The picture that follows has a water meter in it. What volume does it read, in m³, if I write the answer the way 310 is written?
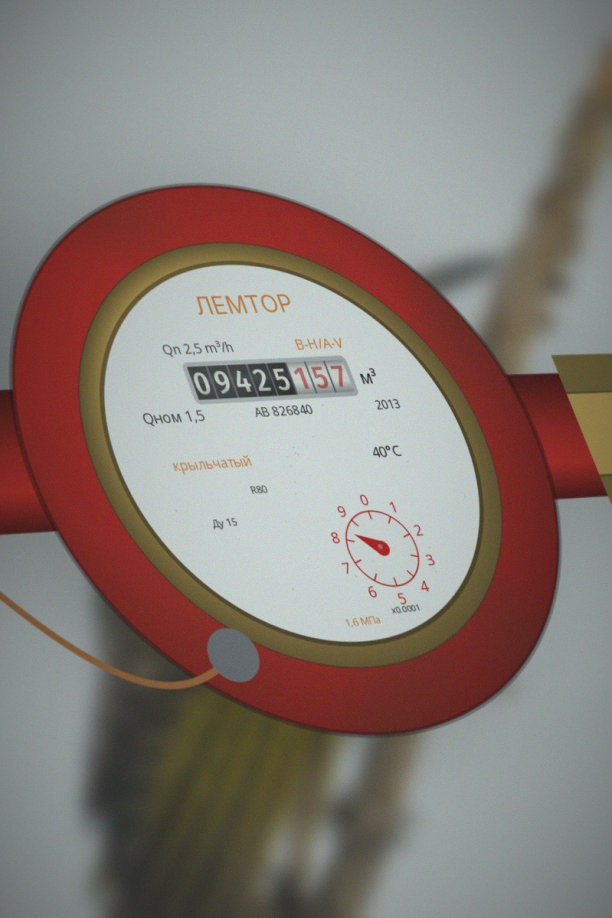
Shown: 9425.1578
